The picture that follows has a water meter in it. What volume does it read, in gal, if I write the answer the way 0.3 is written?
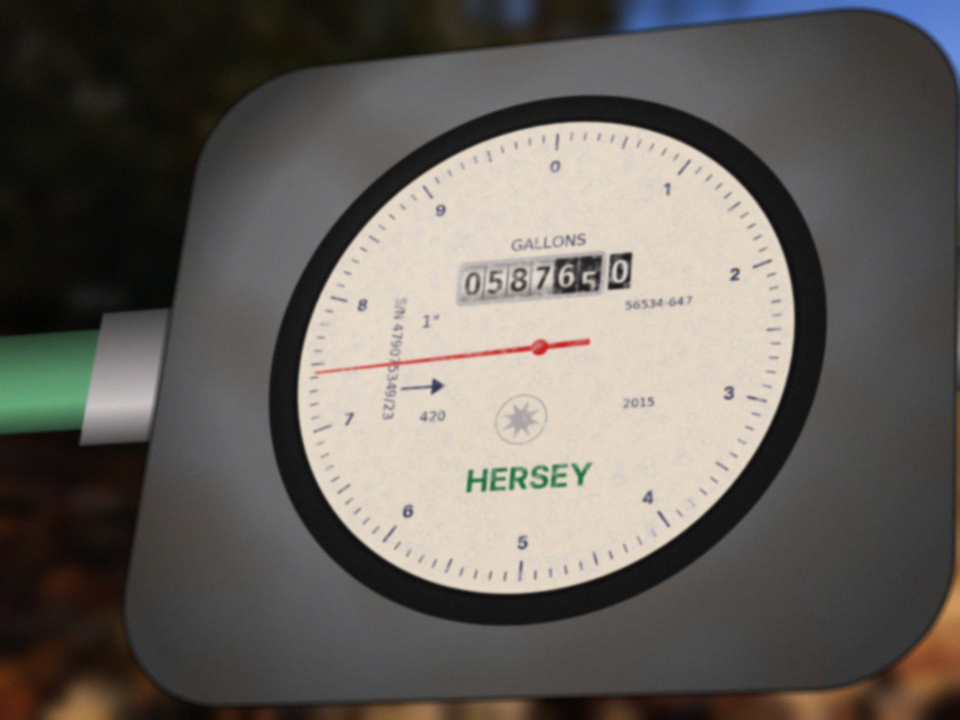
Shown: 587647.4
